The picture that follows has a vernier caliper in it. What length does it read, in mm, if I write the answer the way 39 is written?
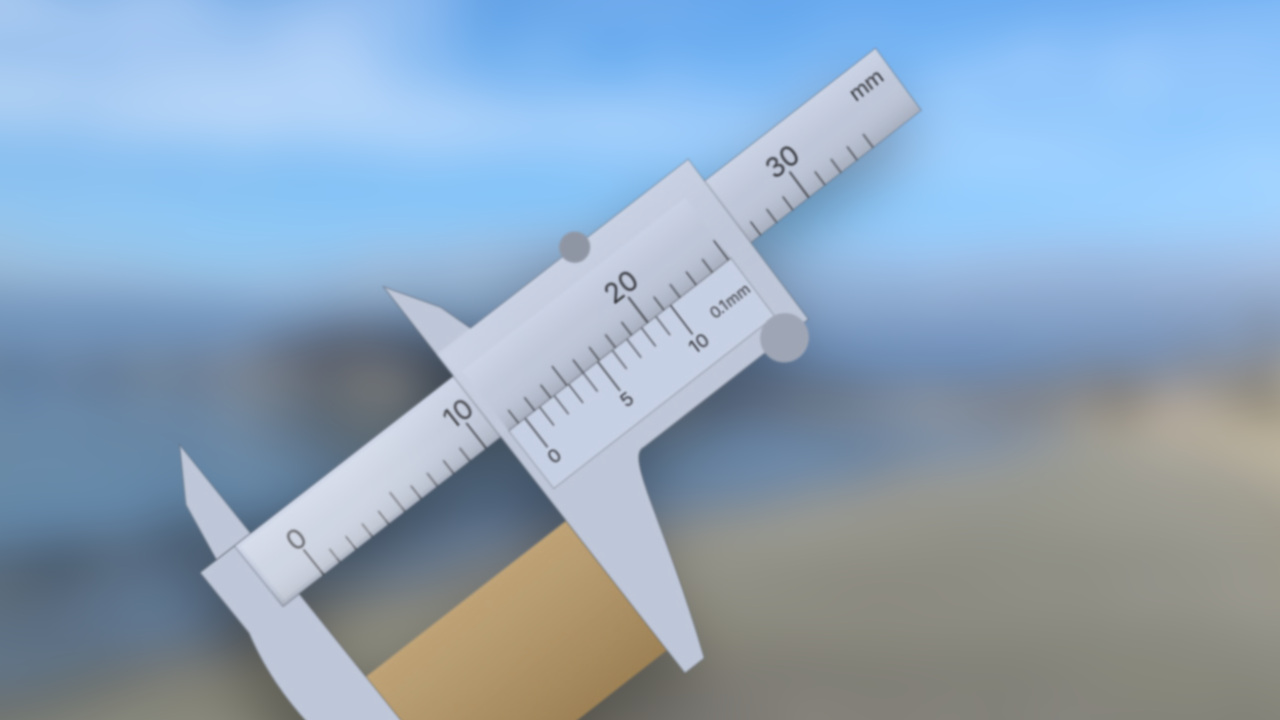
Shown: 12.4
